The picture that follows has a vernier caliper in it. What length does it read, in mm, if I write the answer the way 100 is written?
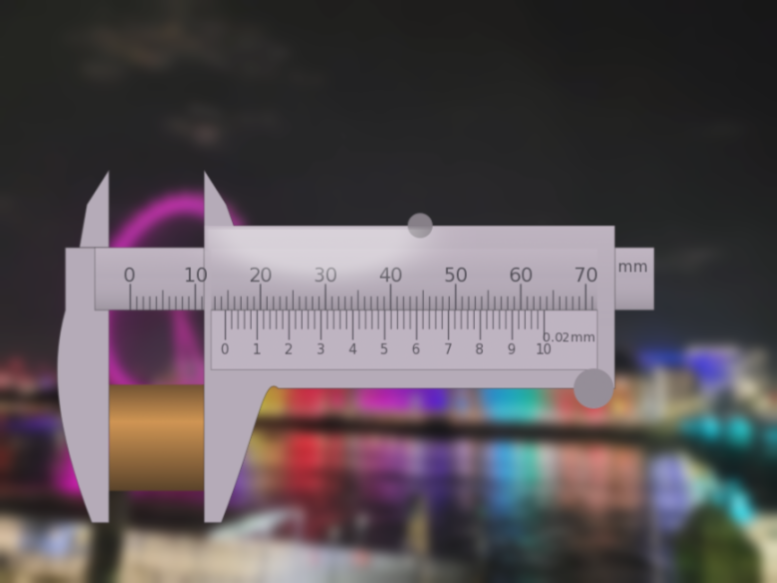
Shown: 14.6
